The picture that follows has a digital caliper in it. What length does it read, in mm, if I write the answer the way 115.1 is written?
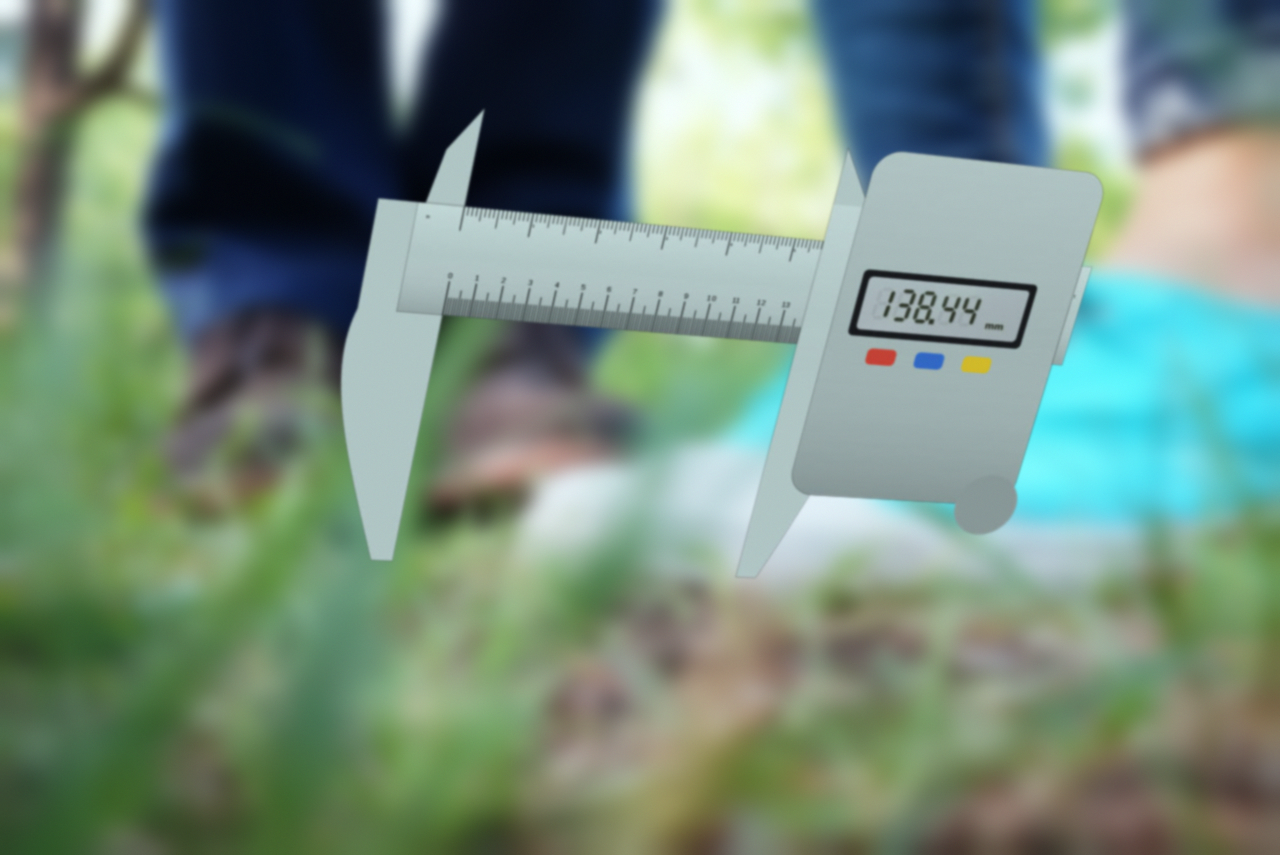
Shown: 138.44
